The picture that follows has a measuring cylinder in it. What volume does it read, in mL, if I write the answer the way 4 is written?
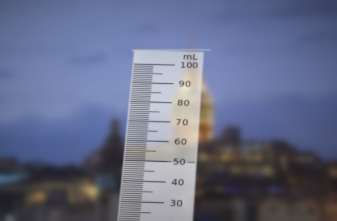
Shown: 50
